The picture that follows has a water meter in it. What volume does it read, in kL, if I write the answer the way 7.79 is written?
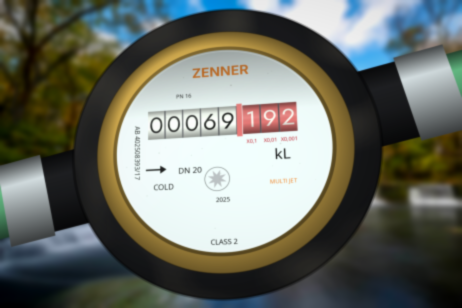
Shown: 69.192
